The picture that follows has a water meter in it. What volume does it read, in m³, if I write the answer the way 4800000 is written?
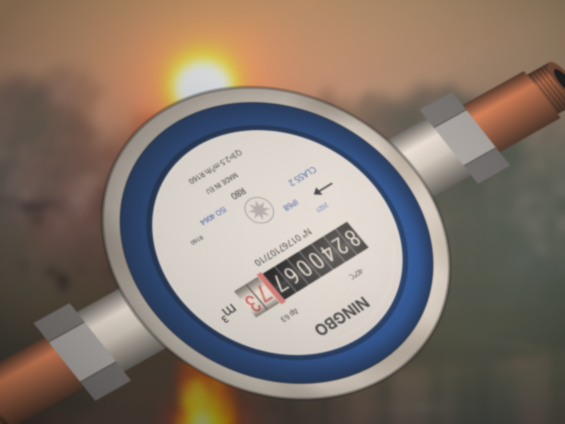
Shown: 8240067.73
